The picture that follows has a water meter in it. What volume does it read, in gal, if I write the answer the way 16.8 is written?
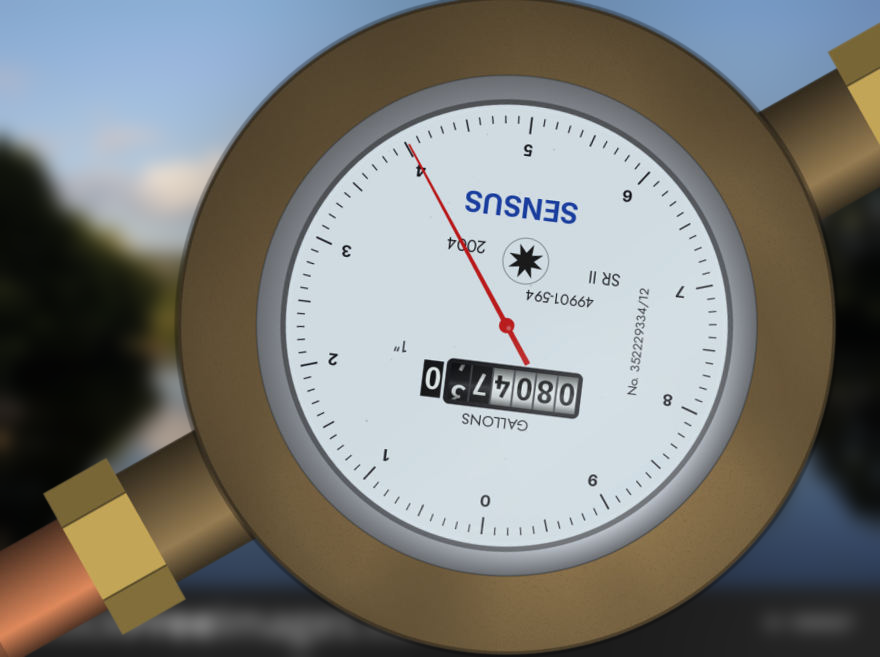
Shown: 804734.0
